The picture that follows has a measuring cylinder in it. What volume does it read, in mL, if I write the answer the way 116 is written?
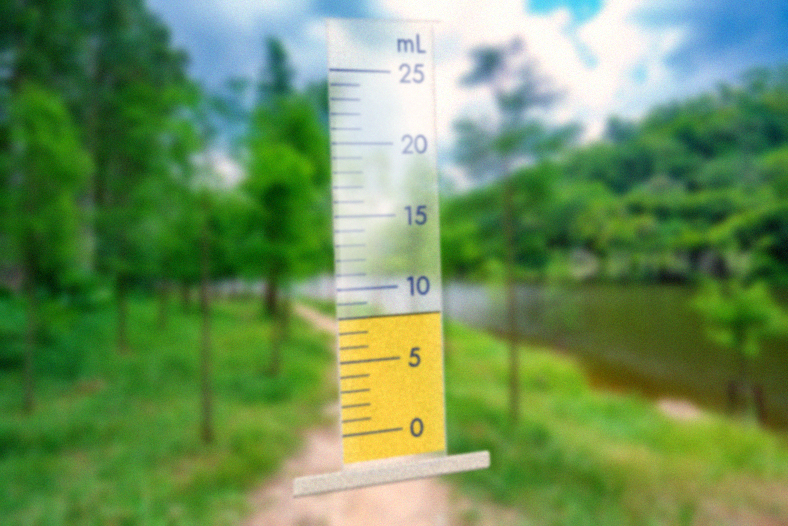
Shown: 8
